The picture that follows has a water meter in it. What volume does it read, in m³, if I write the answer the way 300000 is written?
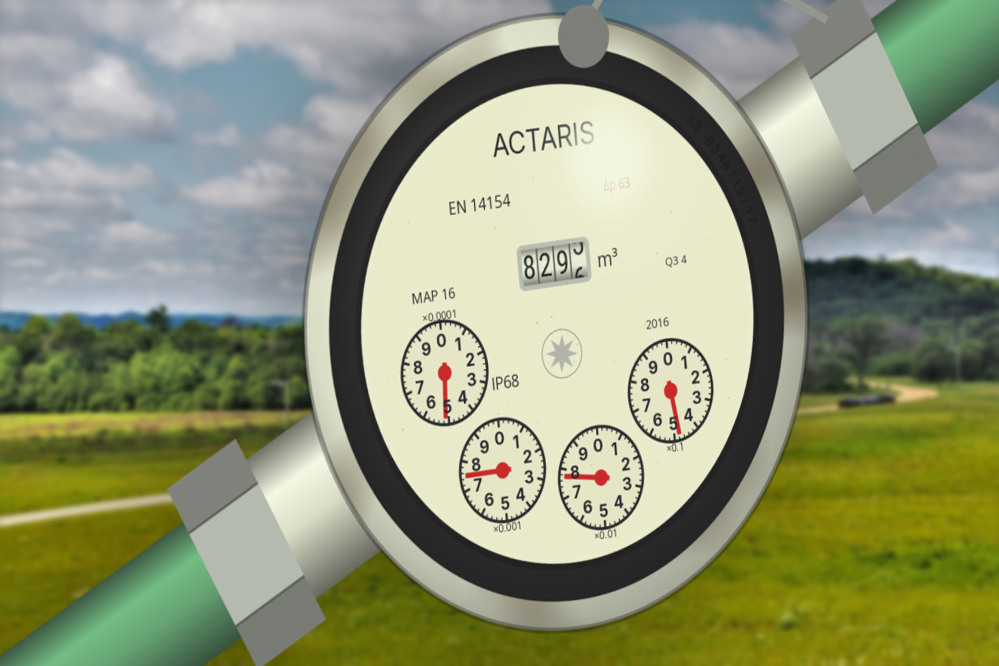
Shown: 8295.4775
